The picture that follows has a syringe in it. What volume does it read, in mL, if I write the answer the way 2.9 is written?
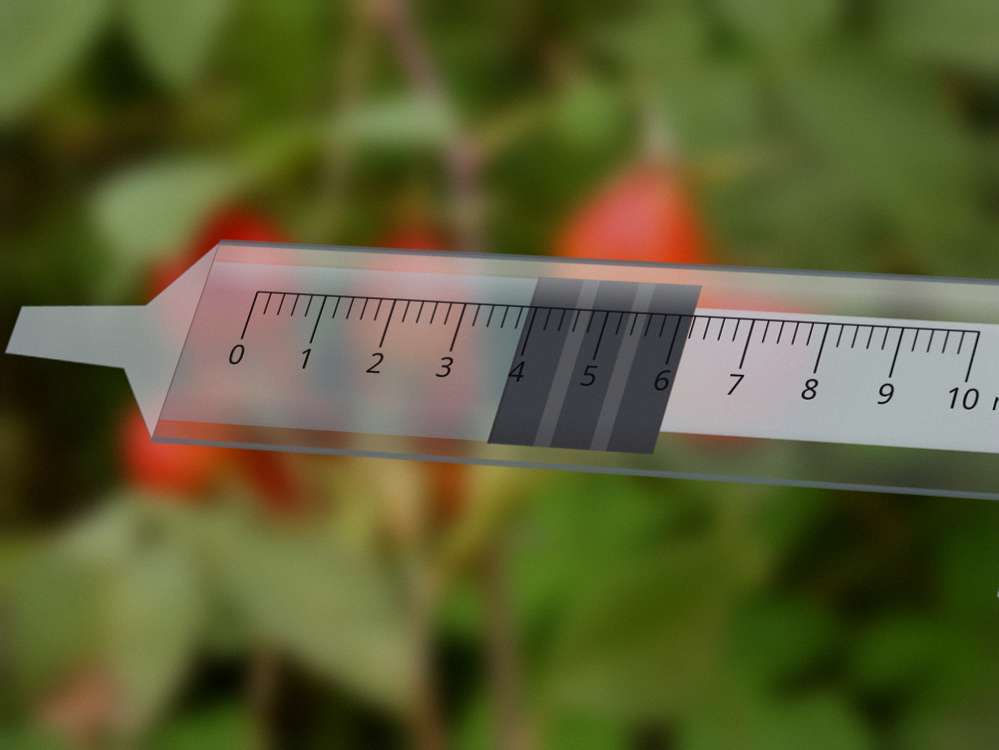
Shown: 3.9
